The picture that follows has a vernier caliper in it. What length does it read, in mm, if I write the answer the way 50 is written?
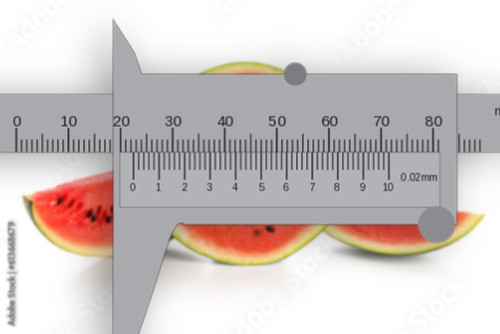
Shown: 22.5
